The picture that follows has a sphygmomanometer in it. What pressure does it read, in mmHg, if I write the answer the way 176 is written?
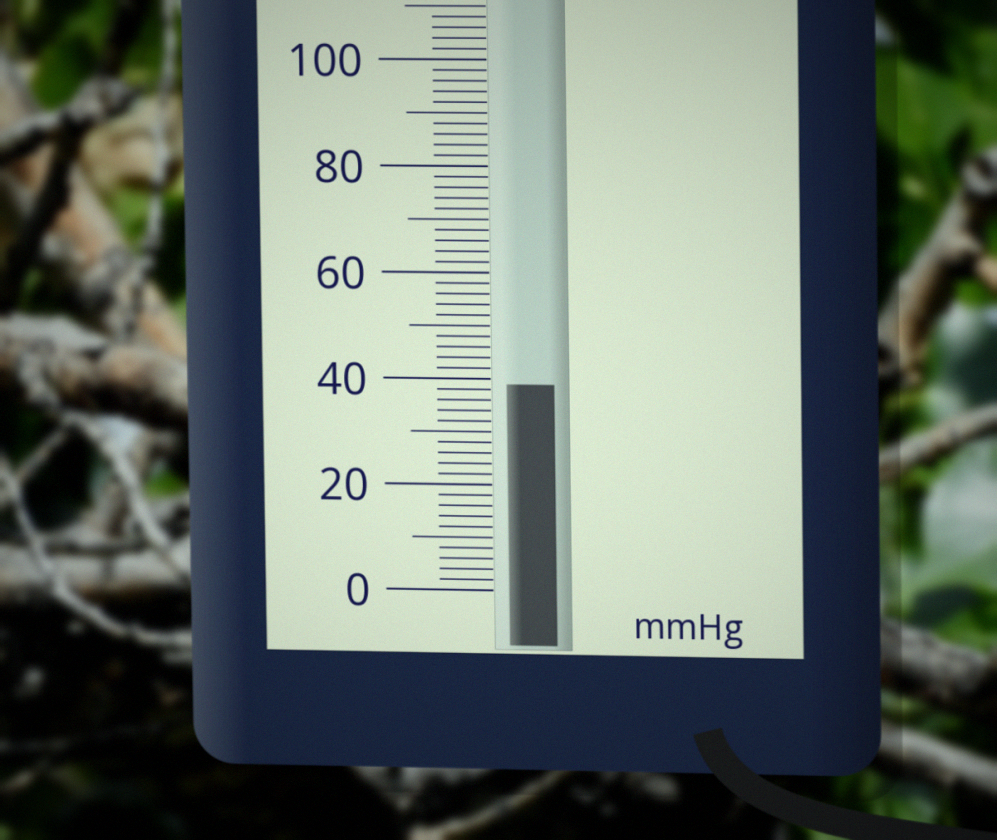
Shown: 39
